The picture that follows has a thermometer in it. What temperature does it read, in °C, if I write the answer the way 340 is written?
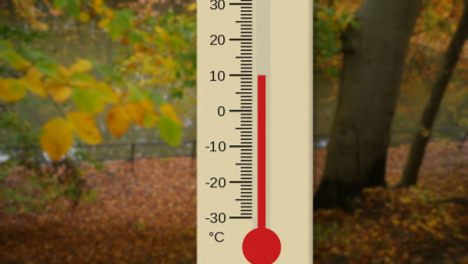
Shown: 10
